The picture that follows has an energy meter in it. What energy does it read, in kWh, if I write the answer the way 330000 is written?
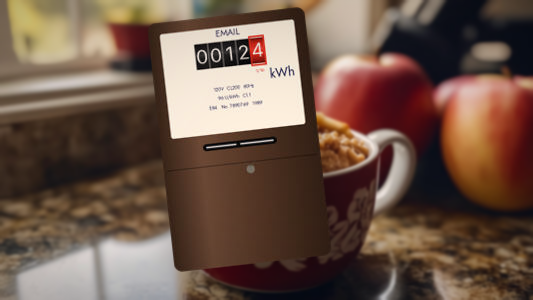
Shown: 12.4
